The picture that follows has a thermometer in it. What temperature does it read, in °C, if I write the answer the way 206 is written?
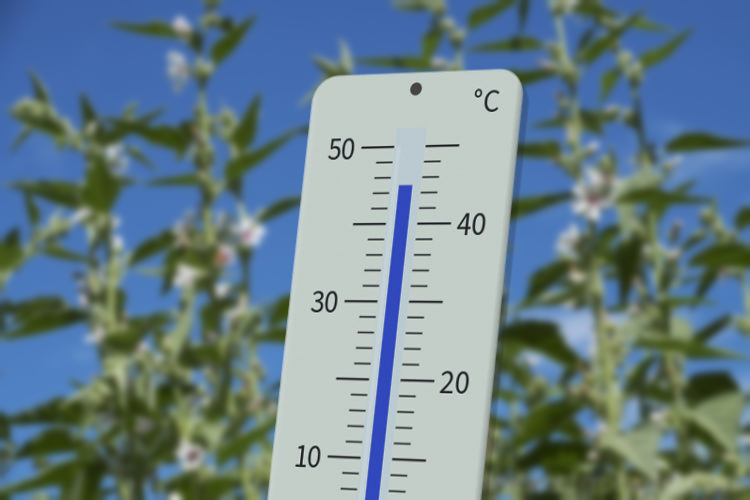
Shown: 45
